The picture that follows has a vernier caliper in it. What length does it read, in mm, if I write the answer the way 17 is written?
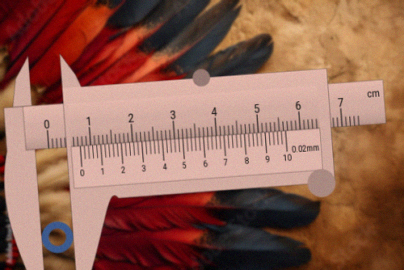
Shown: 7.5
